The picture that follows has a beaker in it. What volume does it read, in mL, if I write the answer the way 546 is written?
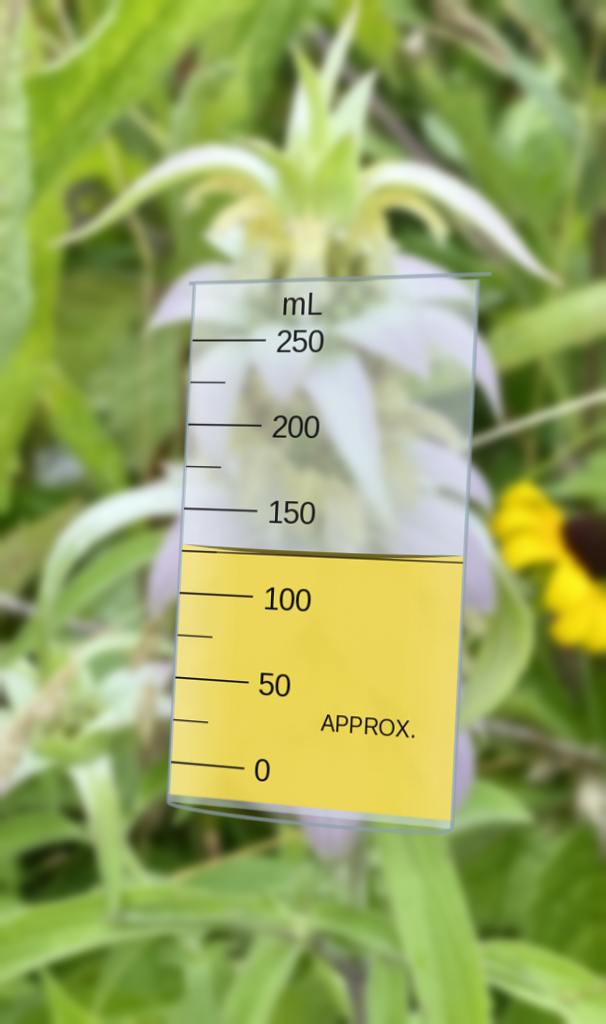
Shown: 125
